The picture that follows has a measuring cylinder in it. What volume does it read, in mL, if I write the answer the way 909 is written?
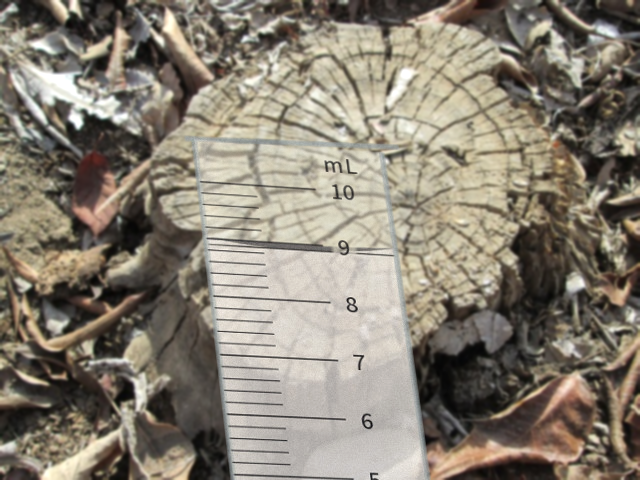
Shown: 8.9
